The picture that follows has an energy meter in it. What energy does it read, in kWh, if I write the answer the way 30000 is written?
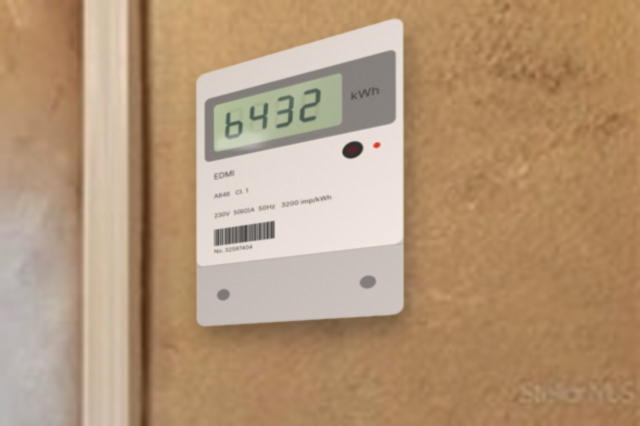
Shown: 6432
